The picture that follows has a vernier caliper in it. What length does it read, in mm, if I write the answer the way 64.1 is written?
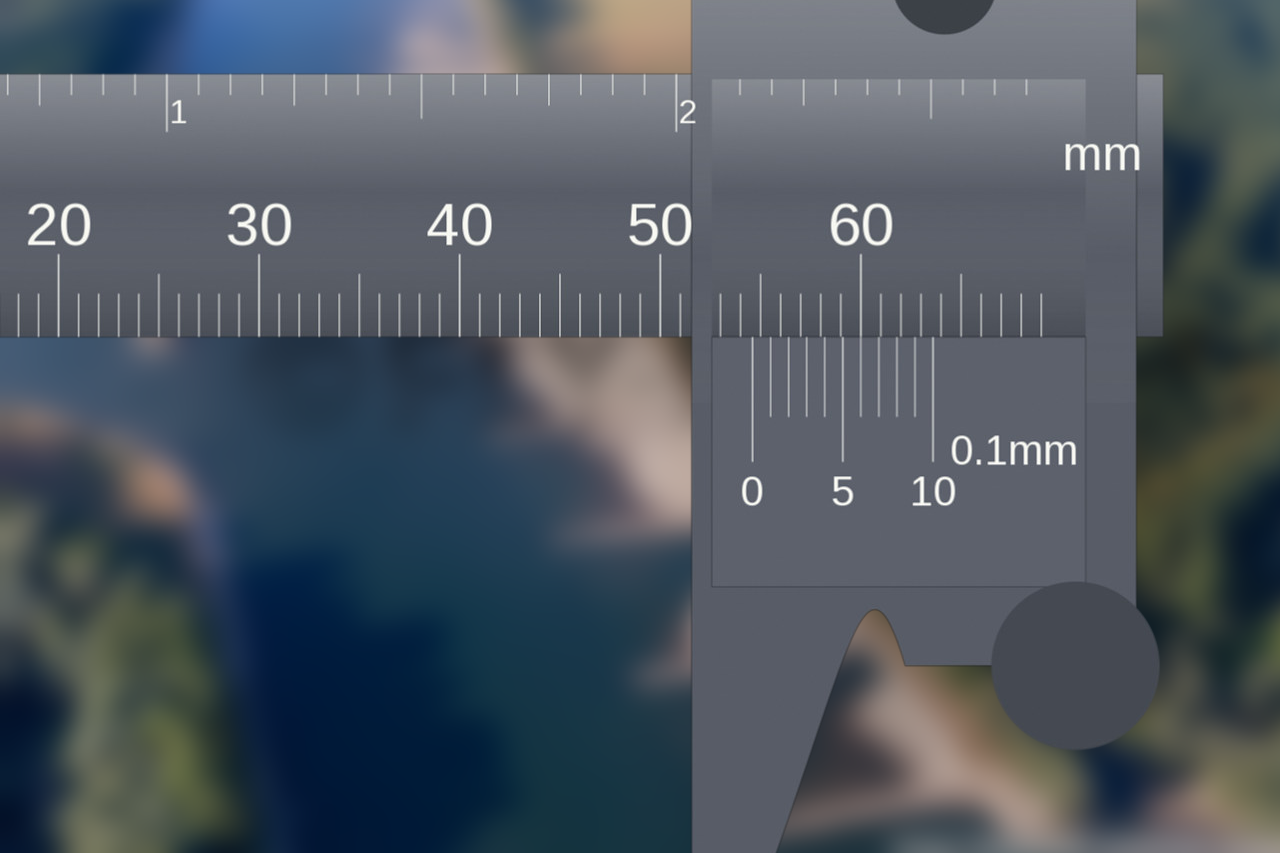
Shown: 54.6
